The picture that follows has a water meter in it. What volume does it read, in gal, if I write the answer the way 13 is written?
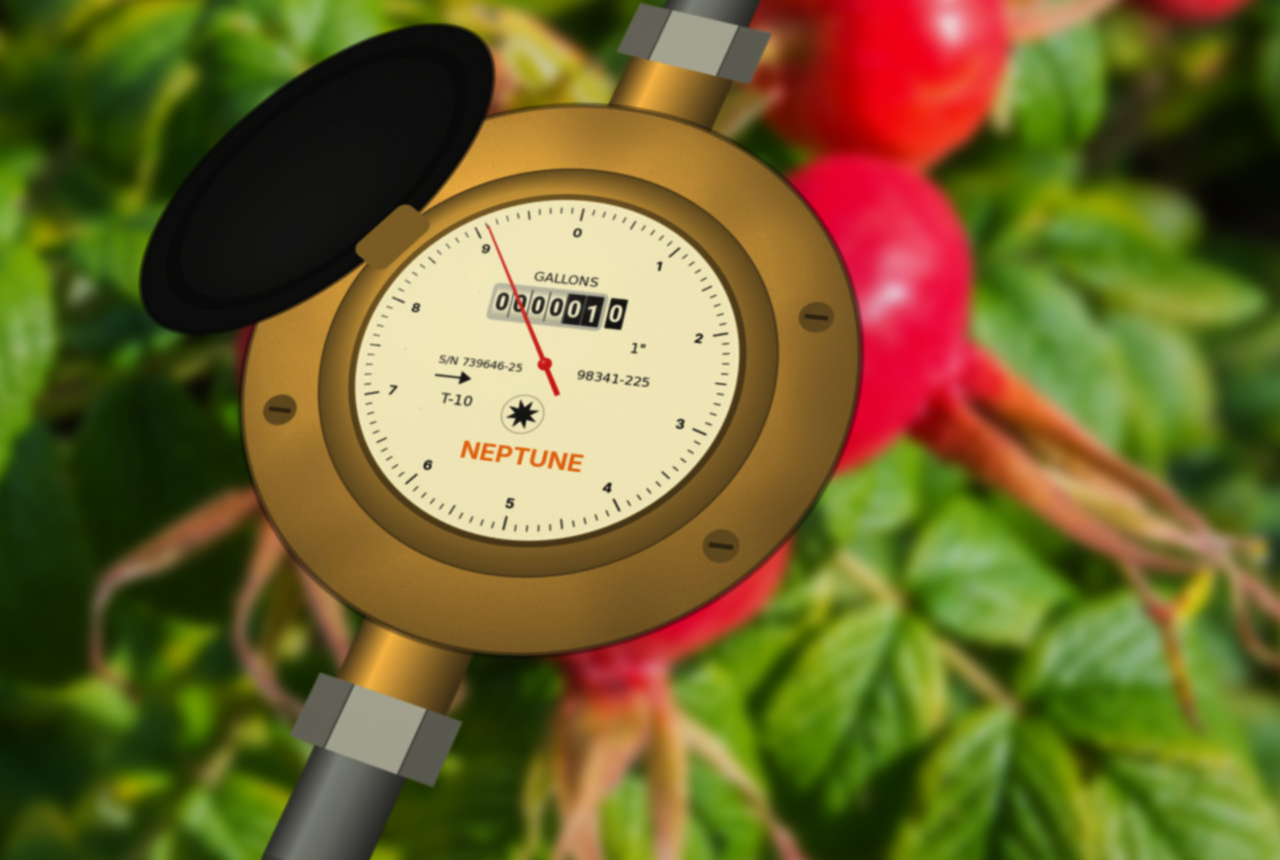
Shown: 9.1
